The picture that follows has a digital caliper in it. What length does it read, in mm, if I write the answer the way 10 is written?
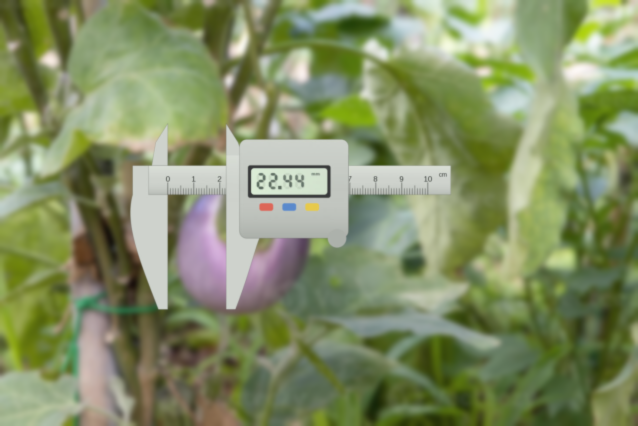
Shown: 22.44
